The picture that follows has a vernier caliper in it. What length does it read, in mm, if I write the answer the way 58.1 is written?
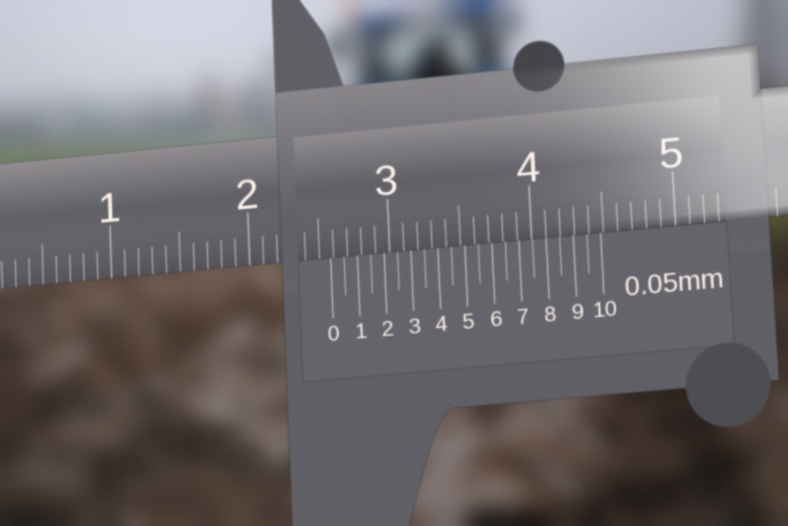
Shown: 25.8
